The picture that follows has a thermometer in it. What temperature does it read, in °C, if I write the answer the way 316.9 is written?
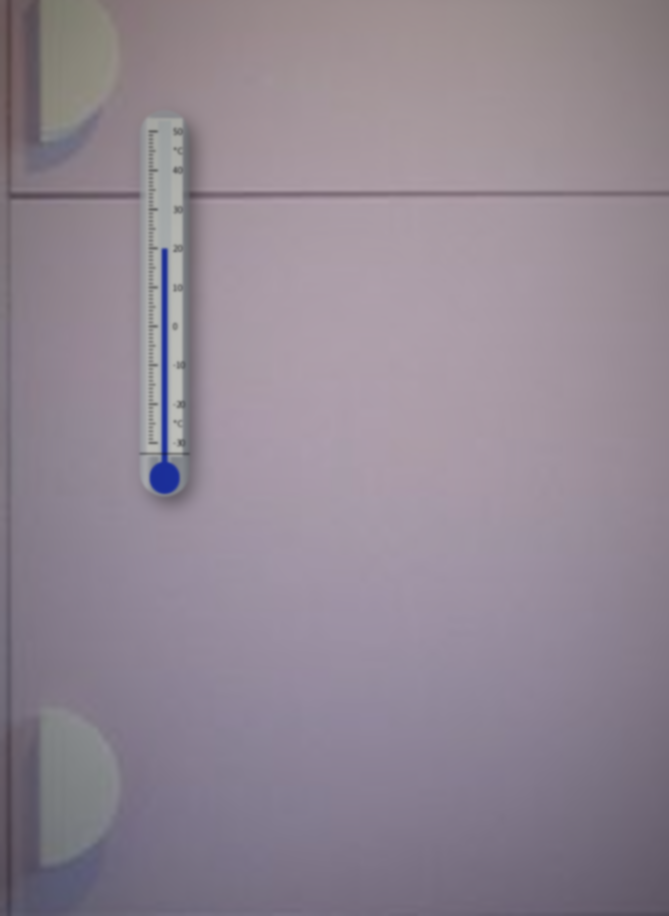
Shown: 20
